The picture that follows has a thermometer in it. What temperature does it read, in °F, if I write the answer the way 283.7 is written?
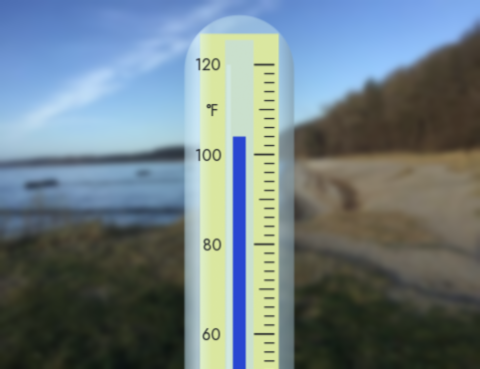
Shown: 104
